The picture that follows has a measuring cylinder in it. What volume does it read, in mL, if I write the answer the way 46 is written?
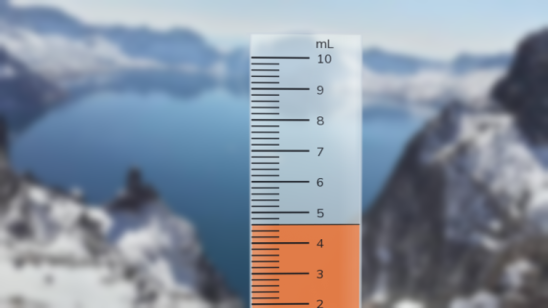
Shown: 4.6
